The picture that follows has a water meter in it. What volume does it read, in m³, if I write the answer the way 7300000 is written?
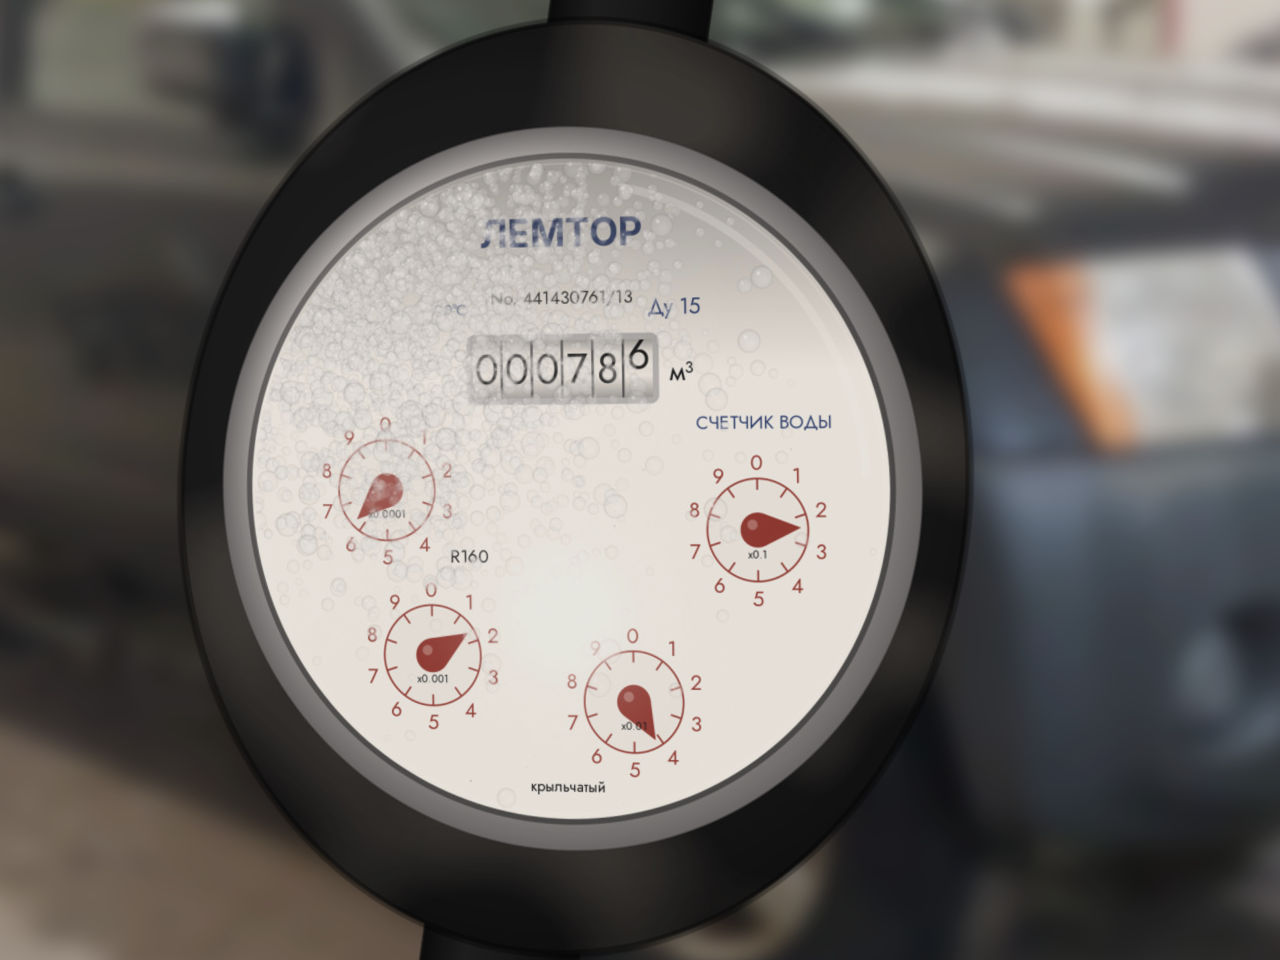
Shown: 786.2416
